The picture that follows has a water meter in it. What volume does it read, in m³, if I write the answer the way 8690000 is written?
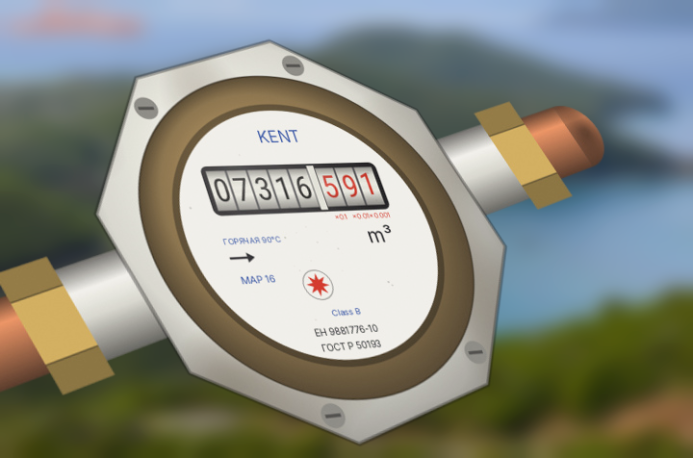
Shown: 7316.591
